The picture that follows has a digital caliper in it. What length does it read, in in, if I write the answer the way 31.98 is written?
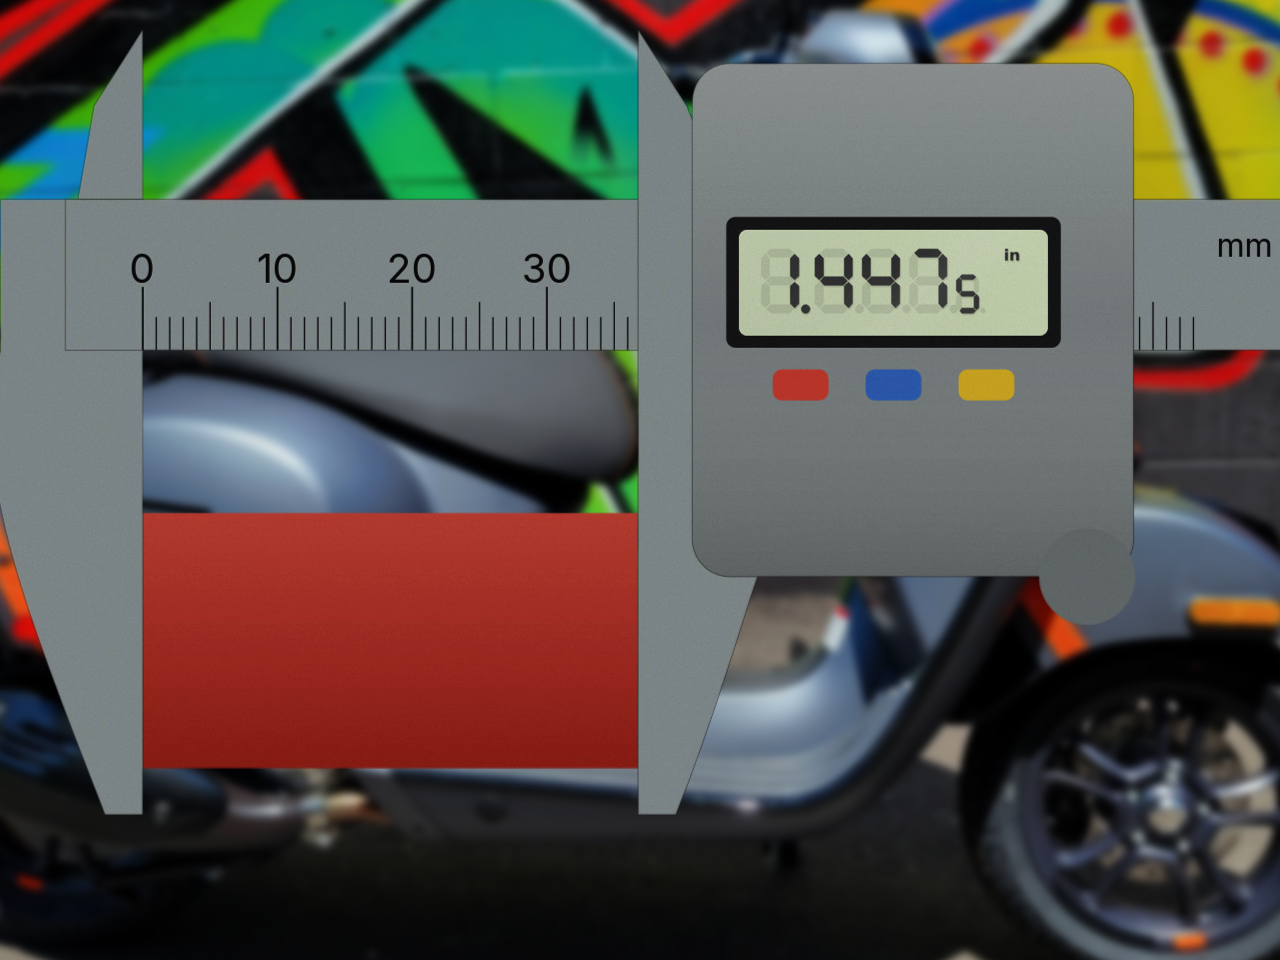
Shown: 1.4475
